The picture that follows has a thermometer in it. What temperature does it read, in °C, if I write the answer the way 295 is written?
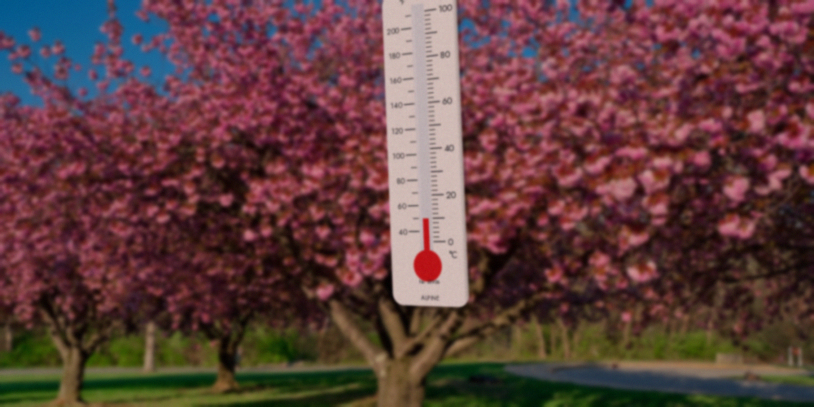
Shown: 10
